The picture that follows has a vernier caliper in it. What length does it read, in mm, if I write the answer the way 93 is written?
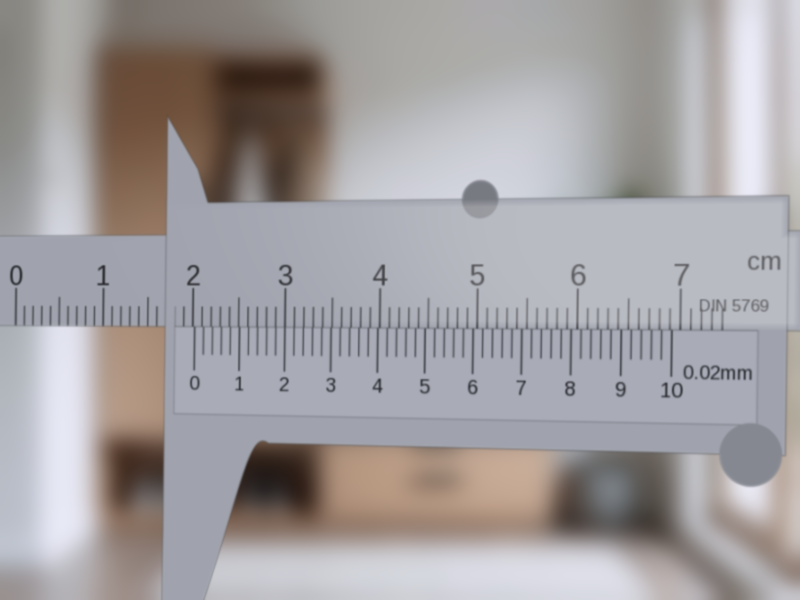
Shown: 20.2
